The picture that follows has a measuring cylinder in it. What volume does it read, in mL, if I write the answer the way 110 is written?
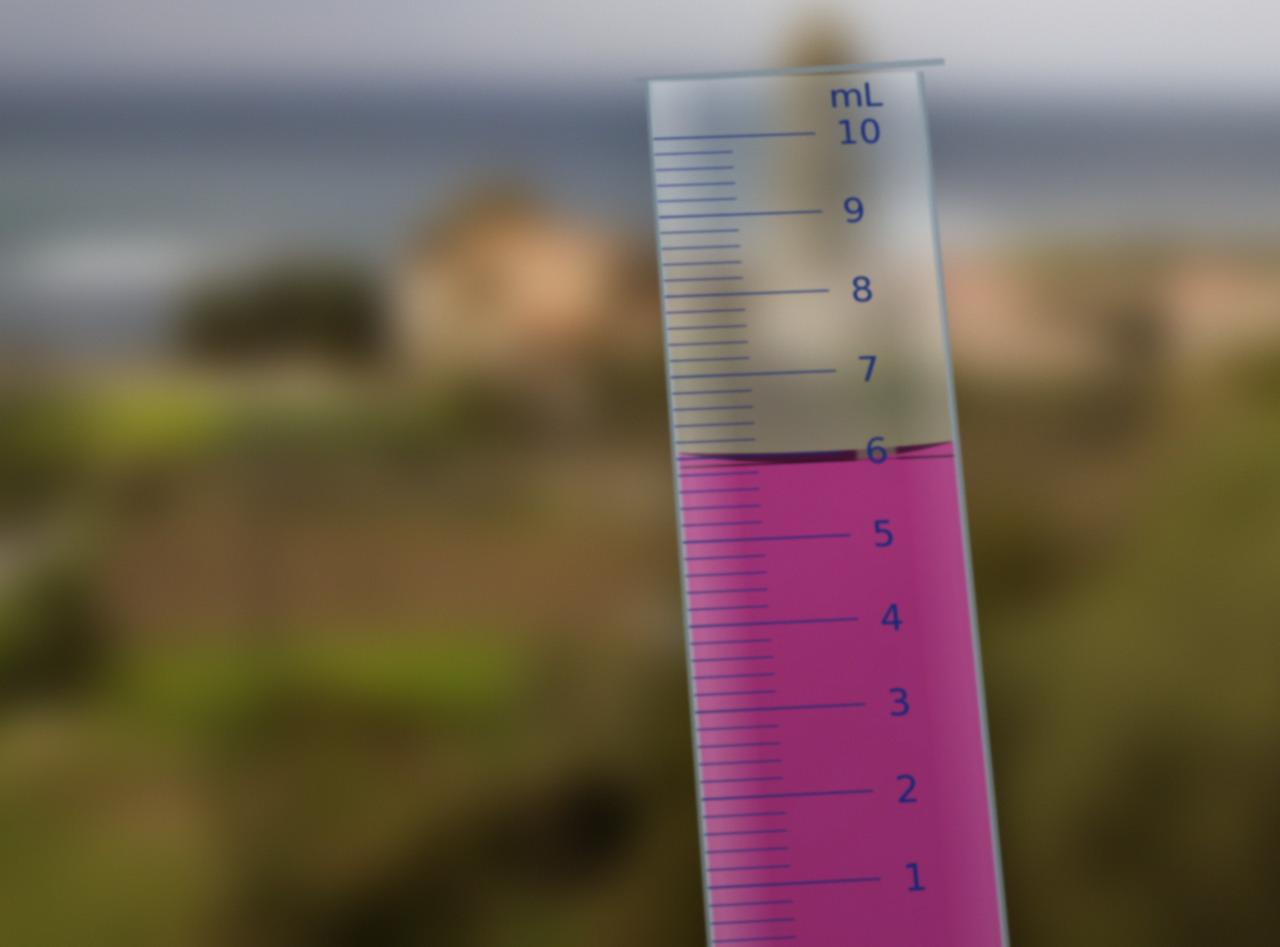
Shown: 5.9
